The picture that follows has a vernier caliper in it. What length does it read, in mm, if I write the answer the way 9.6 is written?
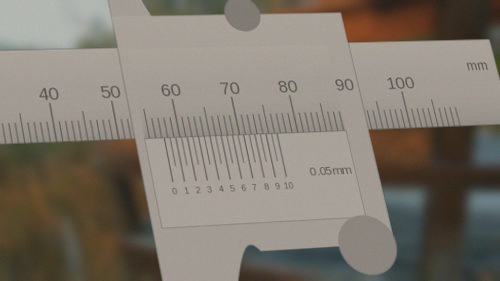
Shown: 57.4
